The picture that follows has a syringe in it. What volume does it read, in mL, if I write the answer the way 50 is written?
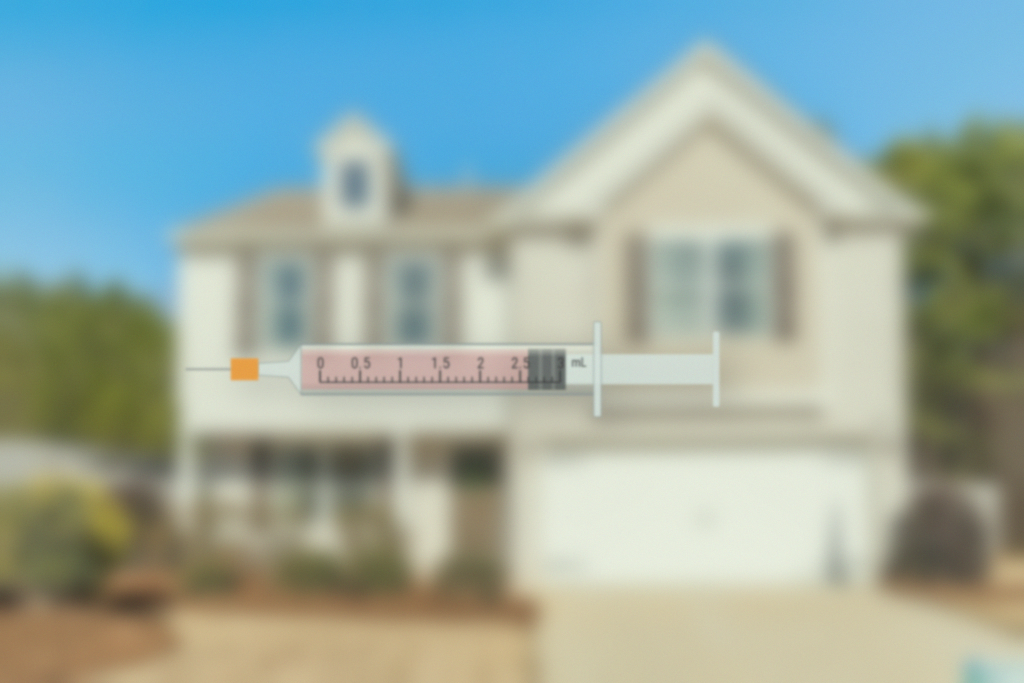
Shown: 2.6
